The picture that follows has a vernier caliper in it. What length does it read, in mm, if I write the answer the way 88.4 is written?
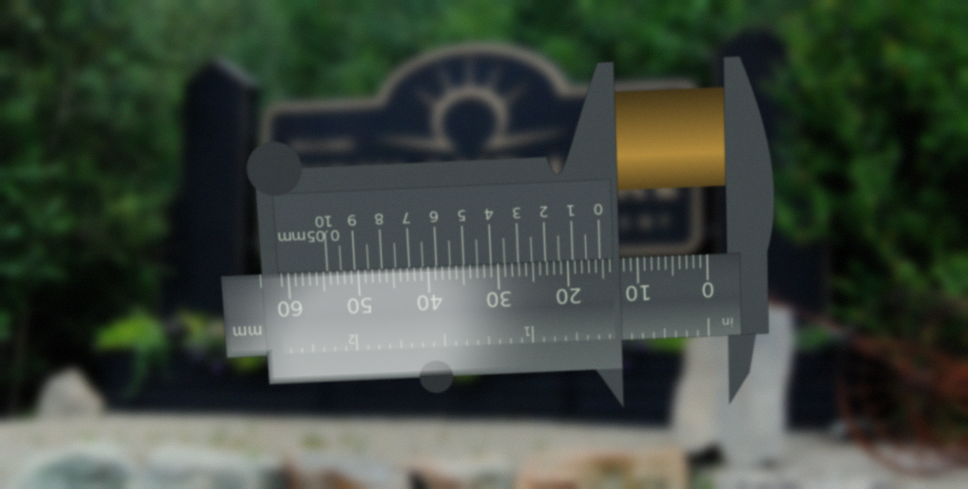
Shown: 15.4
